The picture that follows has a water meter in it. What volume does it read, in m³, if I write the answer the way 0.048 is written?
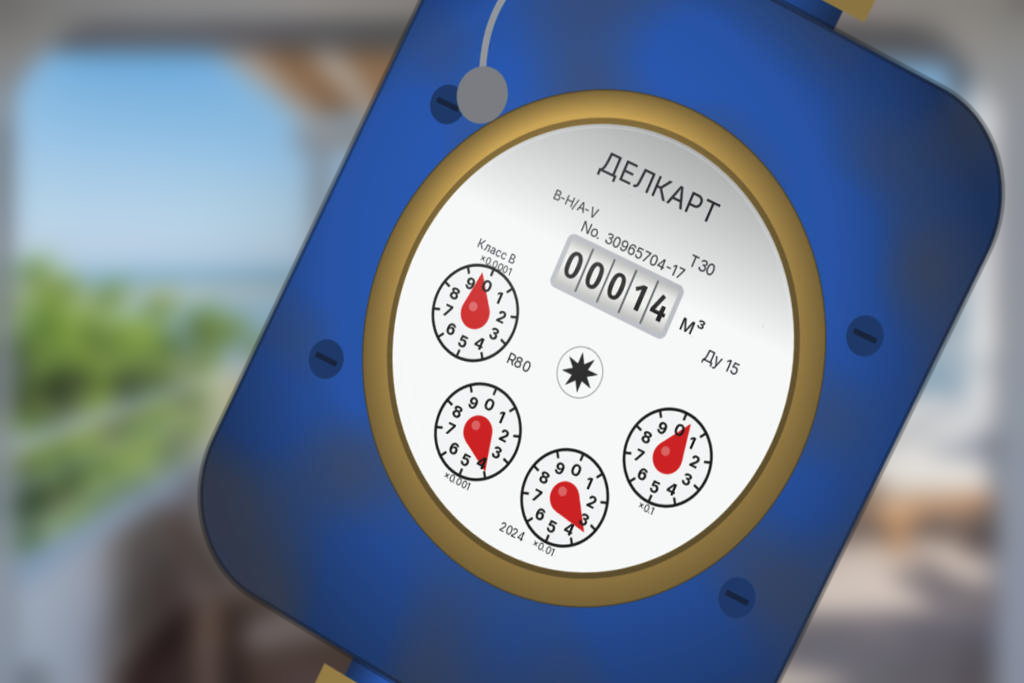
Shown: 14.0339
